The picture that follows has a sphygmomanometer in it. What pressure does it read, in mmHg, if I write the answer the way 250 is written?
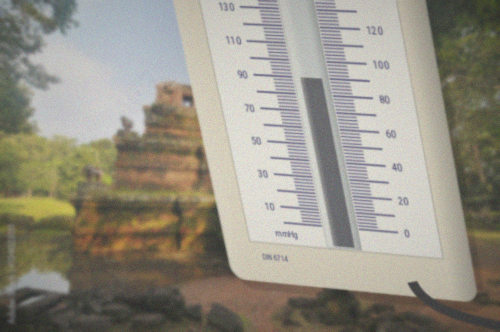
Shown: 90
